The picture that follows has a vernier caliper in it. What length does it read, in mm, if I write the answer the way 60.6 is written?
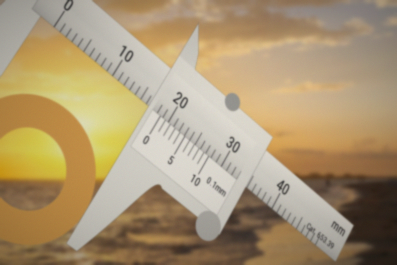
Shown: 18.6
